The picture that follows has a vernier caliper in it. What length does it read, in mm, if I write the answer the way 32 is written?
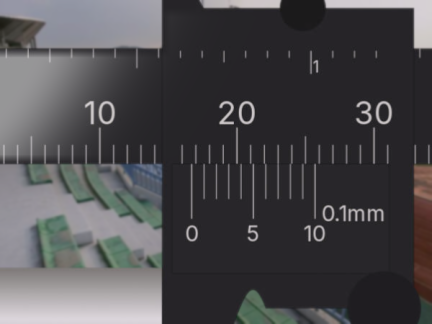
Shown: 16.7
